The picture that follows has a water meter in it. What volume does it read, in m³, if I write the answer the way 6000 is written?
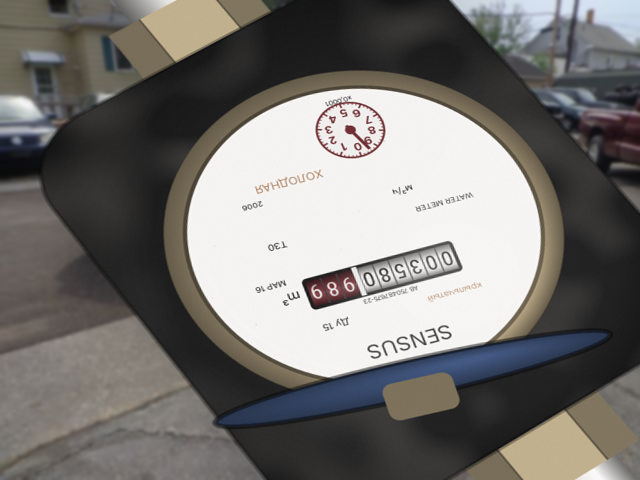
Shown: 3580.9889
